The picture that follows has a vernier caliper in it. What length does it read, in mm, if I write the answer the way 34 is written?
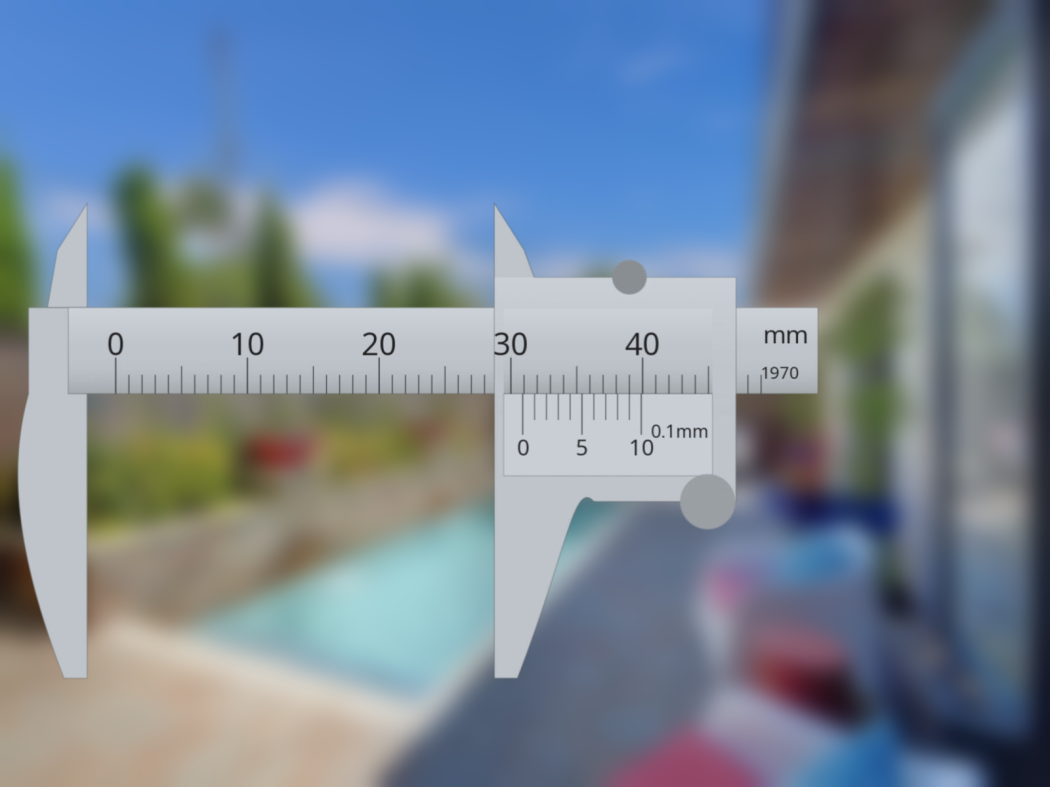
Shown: 30.9
